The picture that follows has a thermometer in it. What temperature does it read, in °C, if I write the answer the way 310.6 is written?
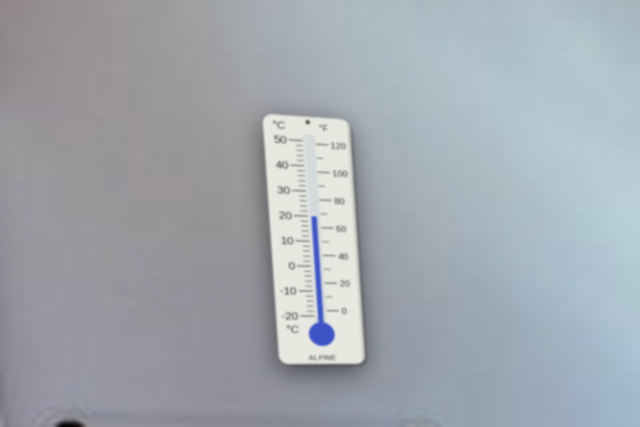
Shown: 20
